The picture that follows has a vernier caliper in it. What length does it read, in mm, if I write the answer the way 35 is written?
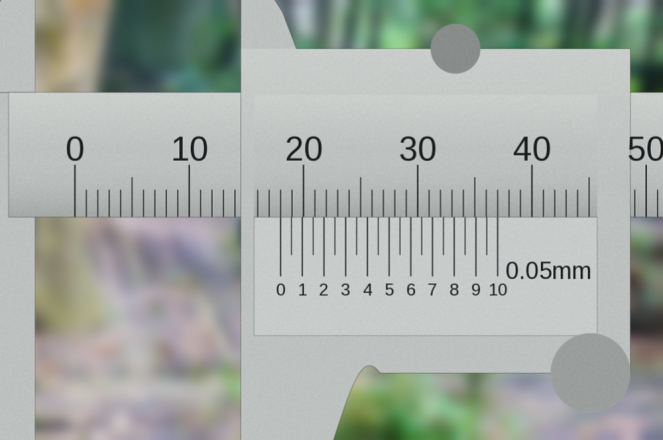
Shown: 18.0
